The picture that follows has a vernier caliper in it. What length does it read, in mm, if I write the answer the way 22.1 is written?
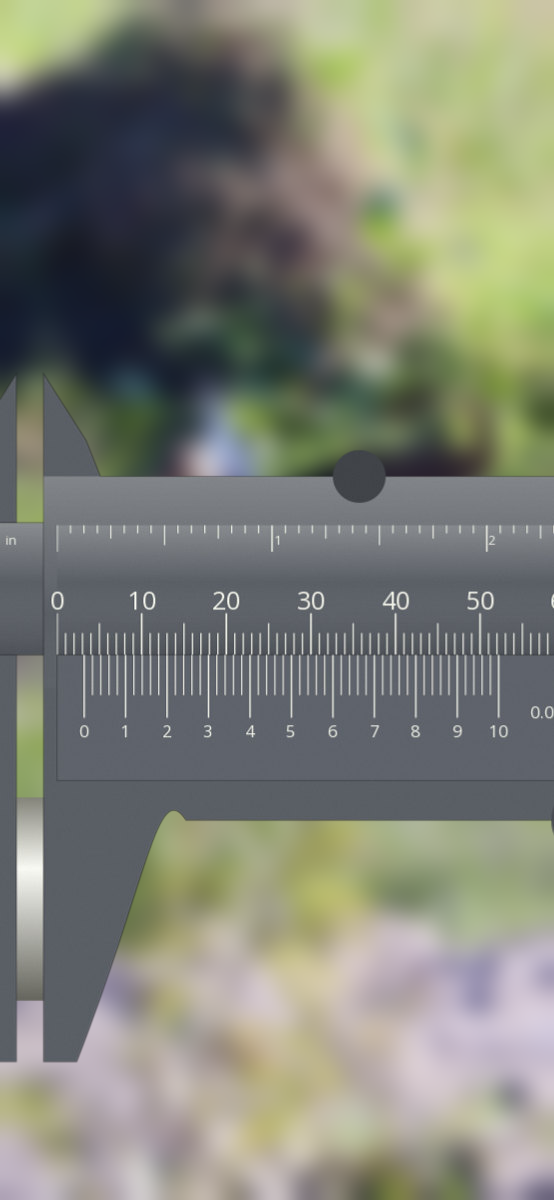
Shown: 3.2
